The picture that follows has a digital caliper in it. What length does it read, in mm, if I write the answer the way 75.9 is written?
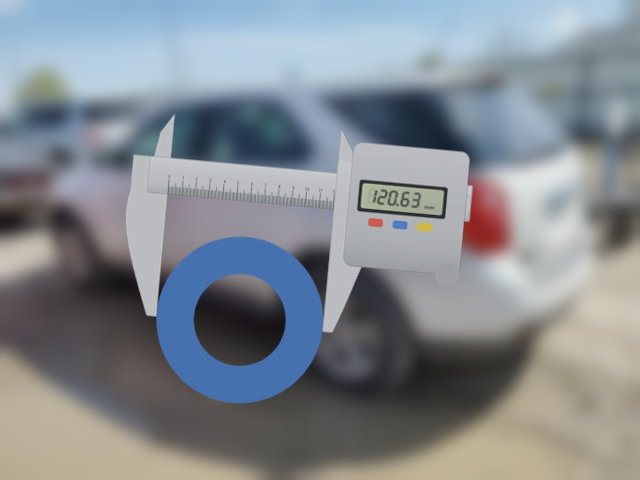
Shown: 120.63
